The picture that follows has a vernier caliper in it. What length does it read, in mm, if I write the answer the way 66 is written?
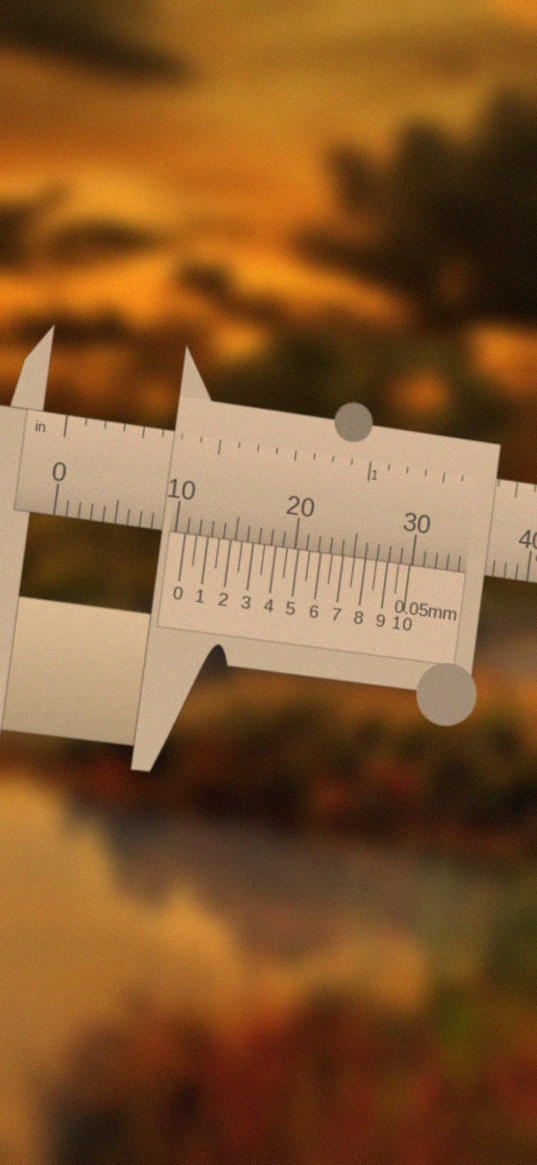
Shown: 10.8
